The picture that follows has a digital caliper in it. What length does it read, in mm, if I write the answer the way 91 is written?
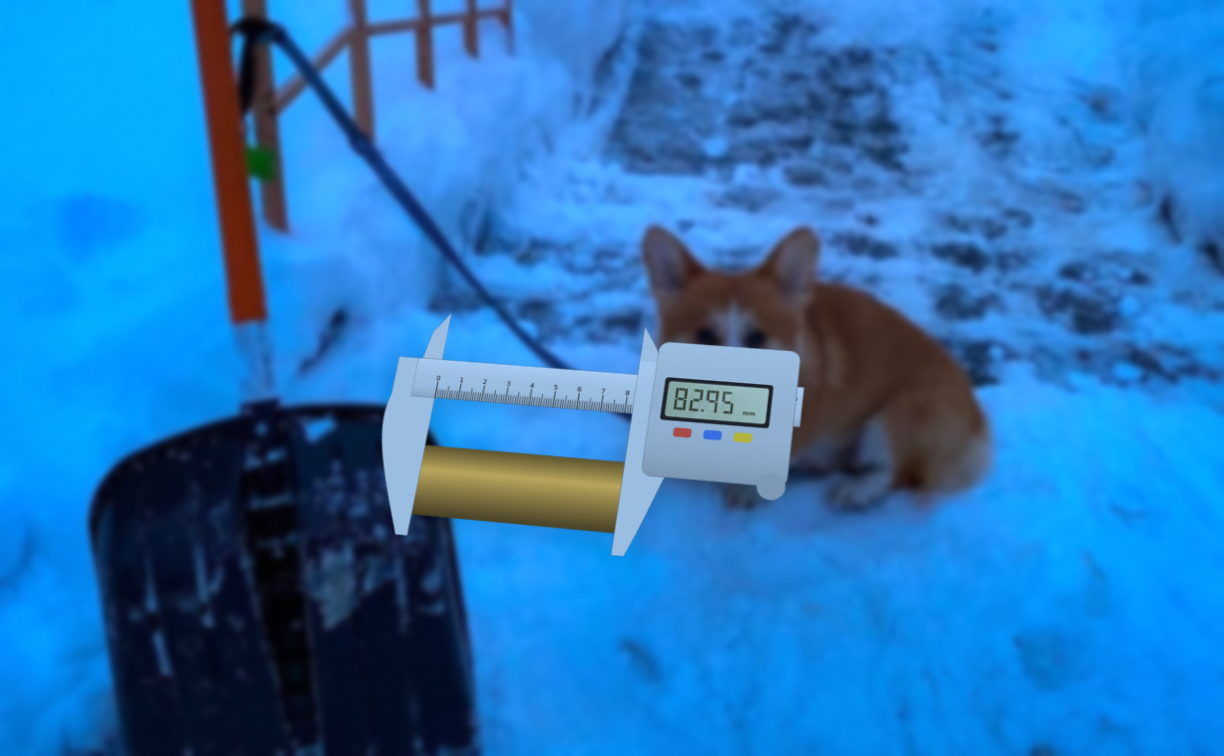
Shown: 82.95
